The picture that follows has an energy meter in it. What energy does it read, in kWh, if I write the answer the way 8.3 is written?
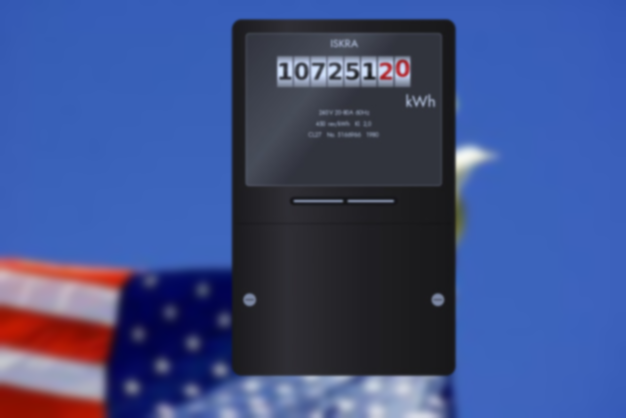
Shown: 107251.20
